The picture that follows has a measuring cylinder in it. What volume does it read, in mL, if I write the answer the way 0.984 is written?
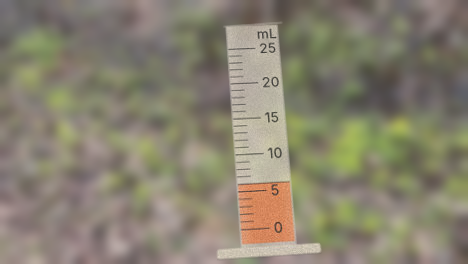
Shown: 6
